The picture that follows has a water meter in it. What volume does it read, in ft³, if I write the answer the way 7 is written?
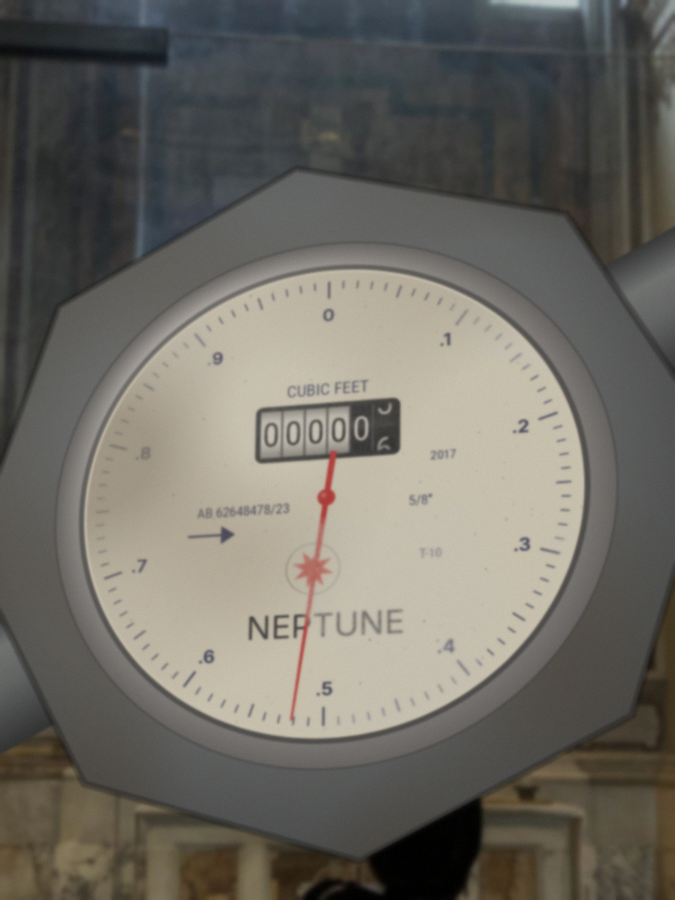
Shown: 5.52
